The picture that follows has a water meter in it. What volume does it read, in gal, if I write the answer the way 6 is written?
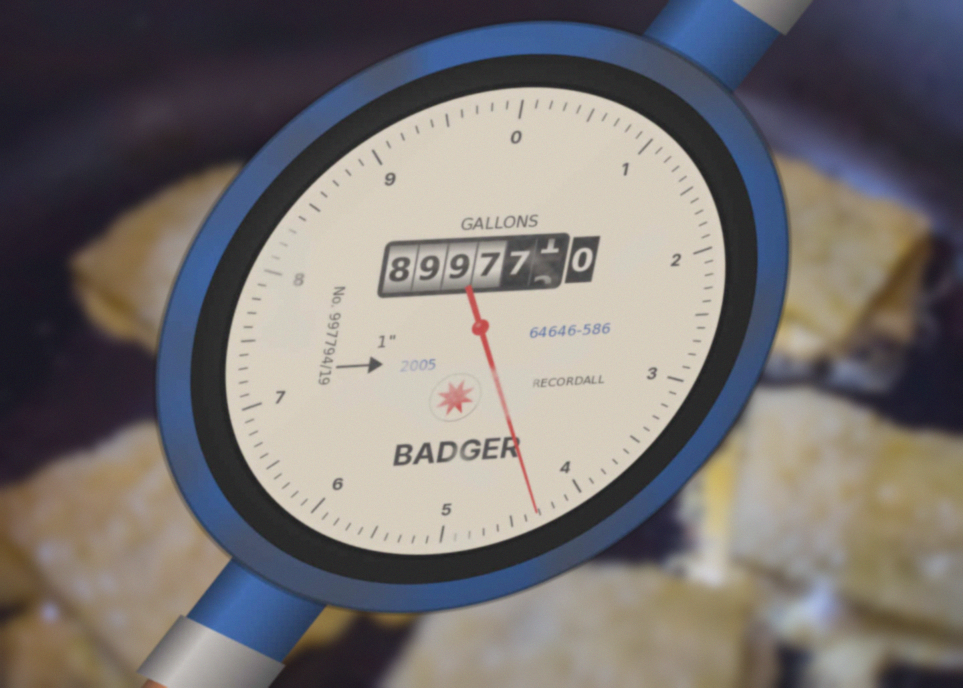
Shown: 8997714.3
